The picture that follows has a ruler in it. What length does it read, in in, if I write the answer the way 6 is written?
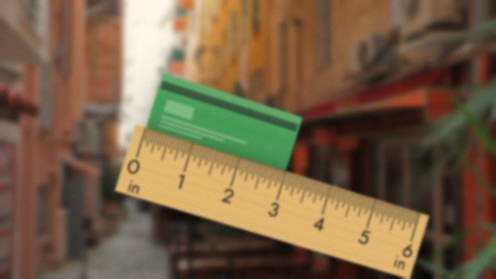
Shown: 3
